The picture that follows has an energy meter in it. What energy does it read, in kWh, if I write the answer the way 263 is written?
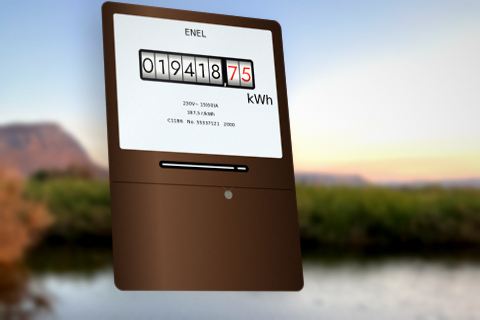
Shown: 19418.75
